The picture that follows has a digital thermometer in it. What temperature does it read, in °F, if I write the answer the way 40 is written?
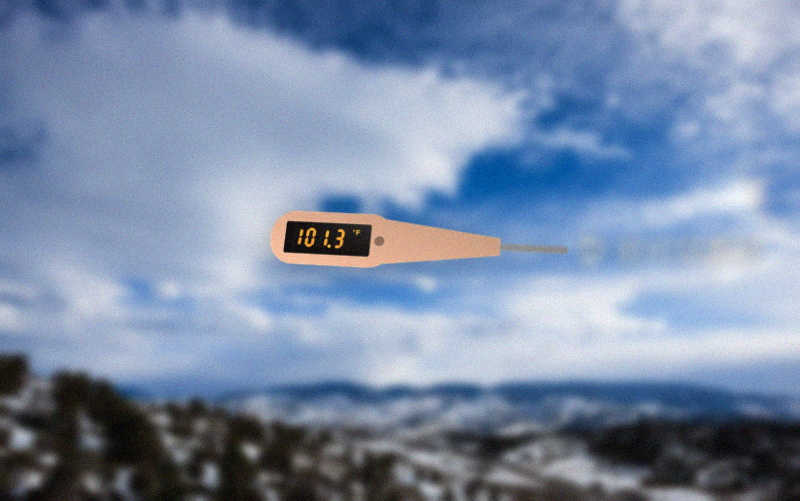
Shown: 101.3
